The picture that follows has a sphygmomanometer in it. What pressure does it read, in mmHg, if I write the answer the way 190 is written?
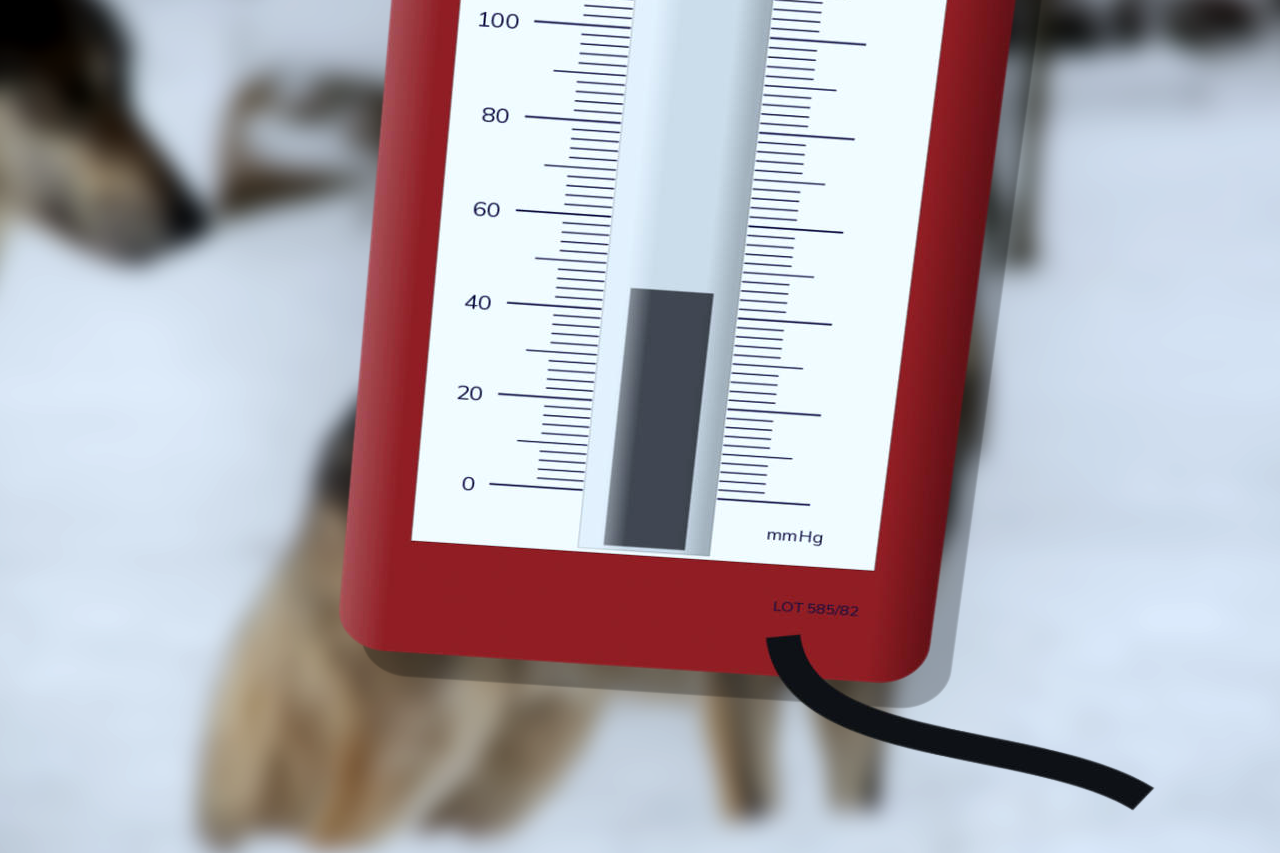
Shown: 45
